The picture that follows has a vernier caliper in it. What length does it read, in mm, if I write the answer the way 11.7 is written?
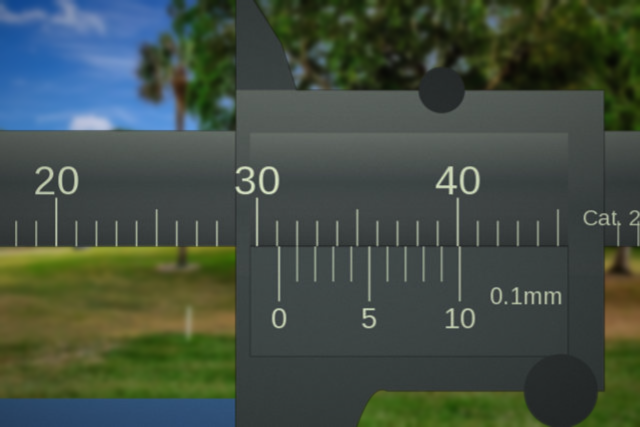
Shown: 31.1
